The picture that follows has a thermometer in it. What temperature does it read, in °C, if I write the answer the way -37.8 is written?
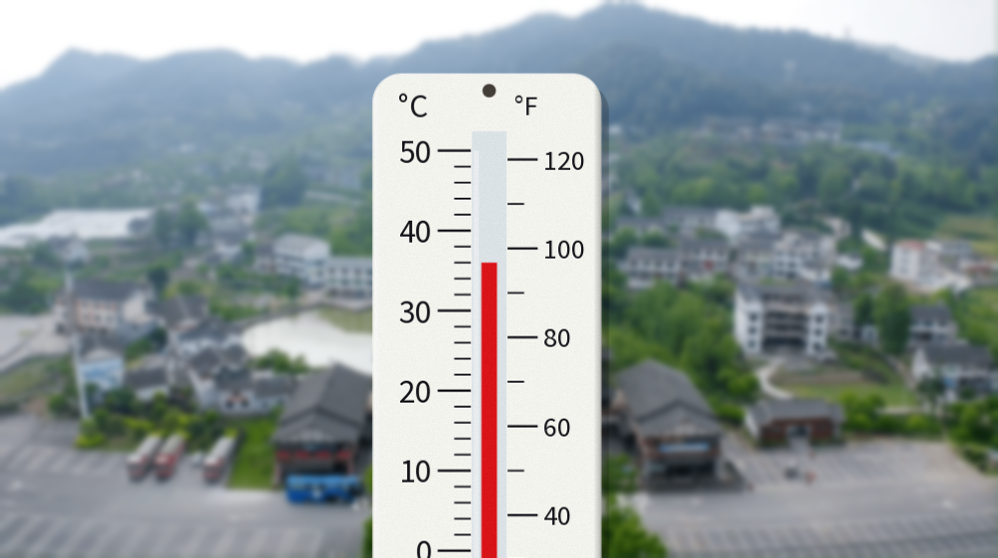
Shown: 36
